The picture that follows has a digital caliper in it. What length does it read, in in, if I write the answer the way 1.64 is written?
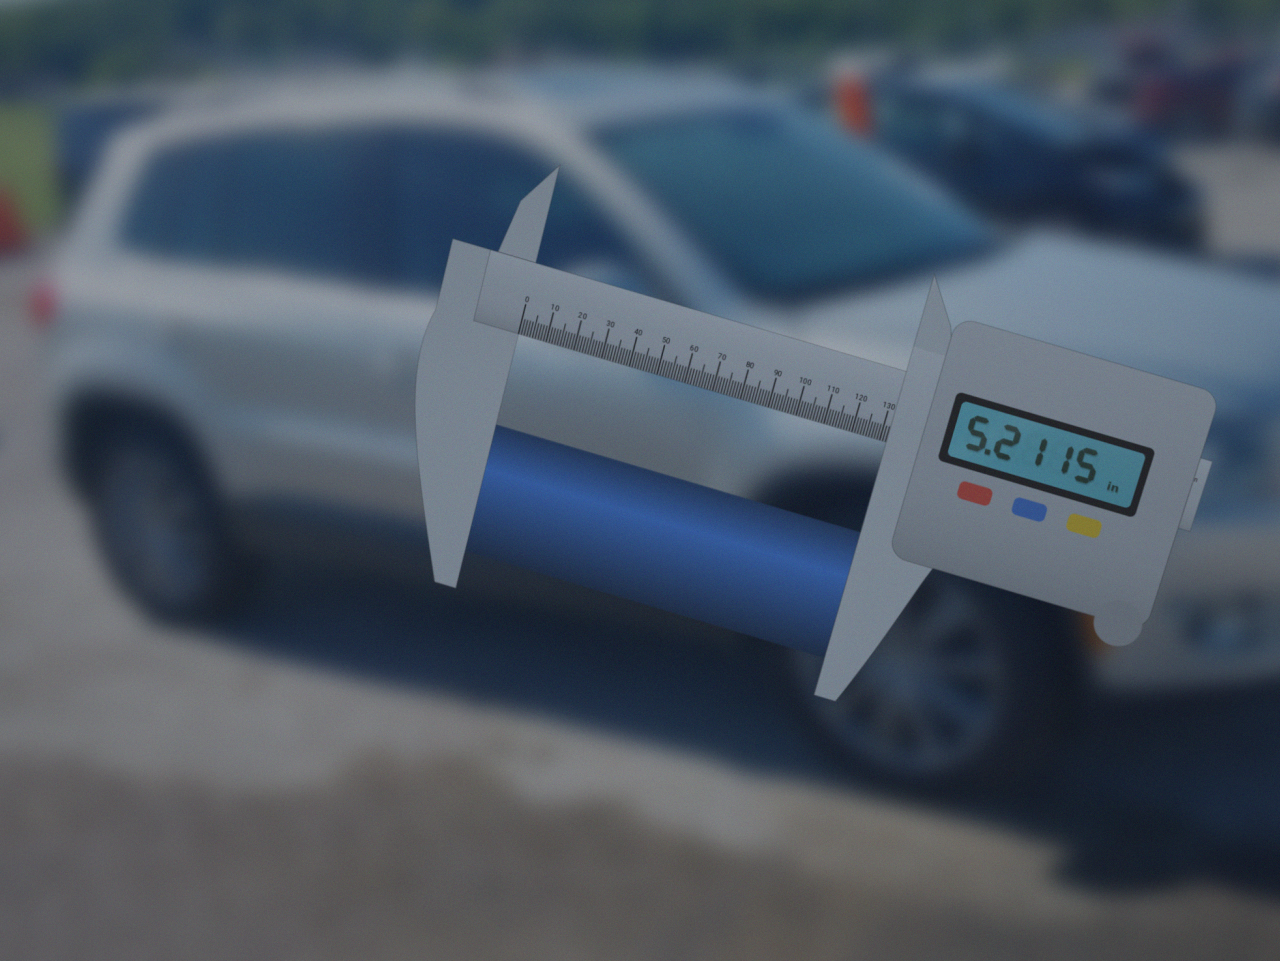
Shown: 5.2115
